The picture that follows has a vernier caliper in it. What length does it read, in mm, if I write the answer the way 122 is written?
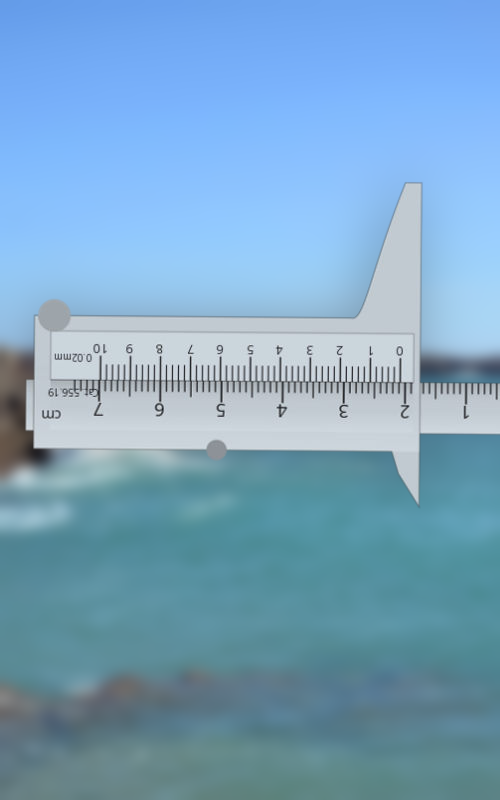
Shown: 20.8
